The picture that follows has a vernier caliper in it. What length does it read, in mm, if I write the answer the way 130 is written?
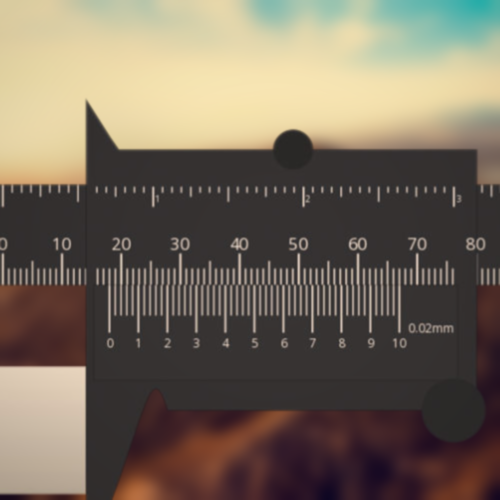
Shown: 18.0
